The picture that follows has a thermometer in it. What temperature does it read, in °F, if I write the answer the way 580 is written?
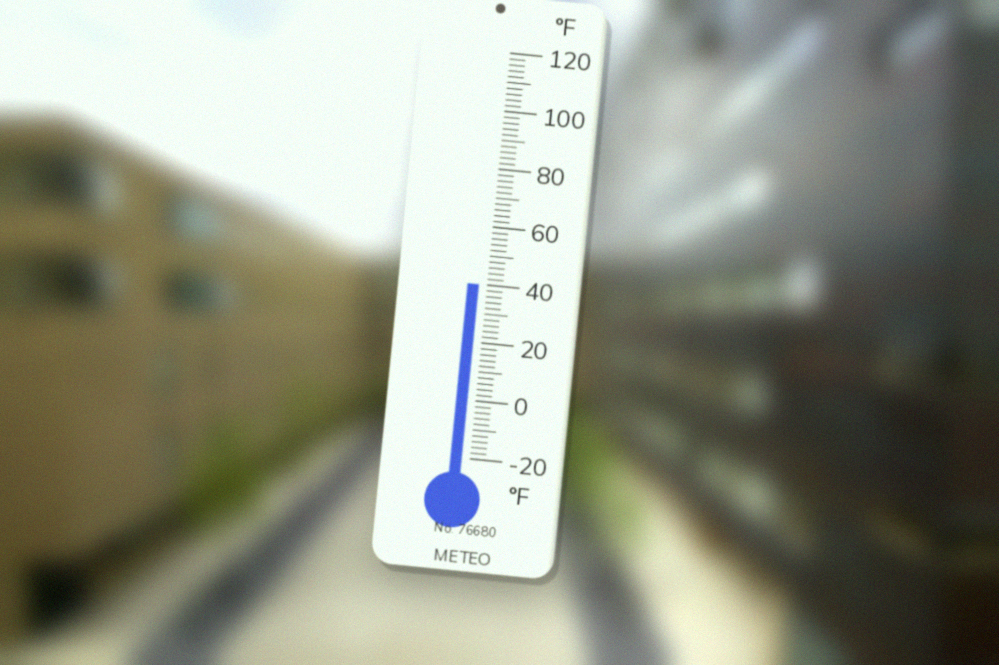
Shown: 40
